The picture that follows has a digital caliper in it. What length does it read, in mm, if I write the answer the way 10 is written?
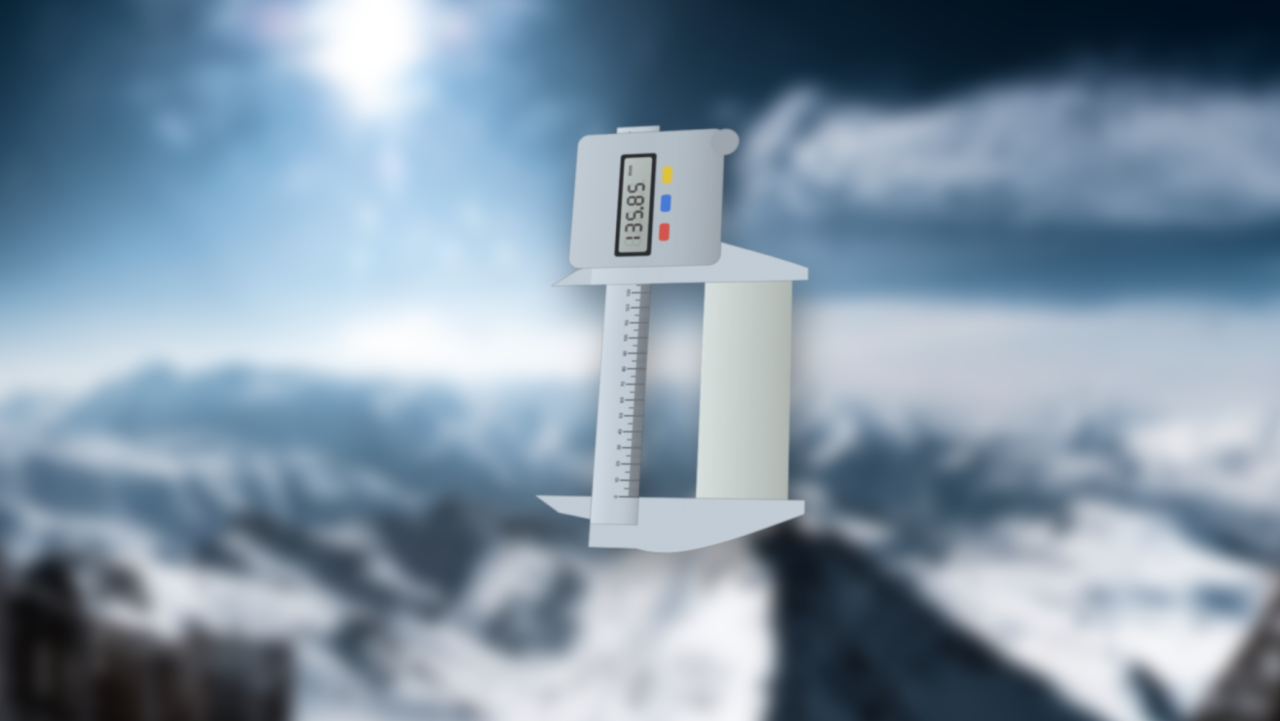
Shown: 135.85
